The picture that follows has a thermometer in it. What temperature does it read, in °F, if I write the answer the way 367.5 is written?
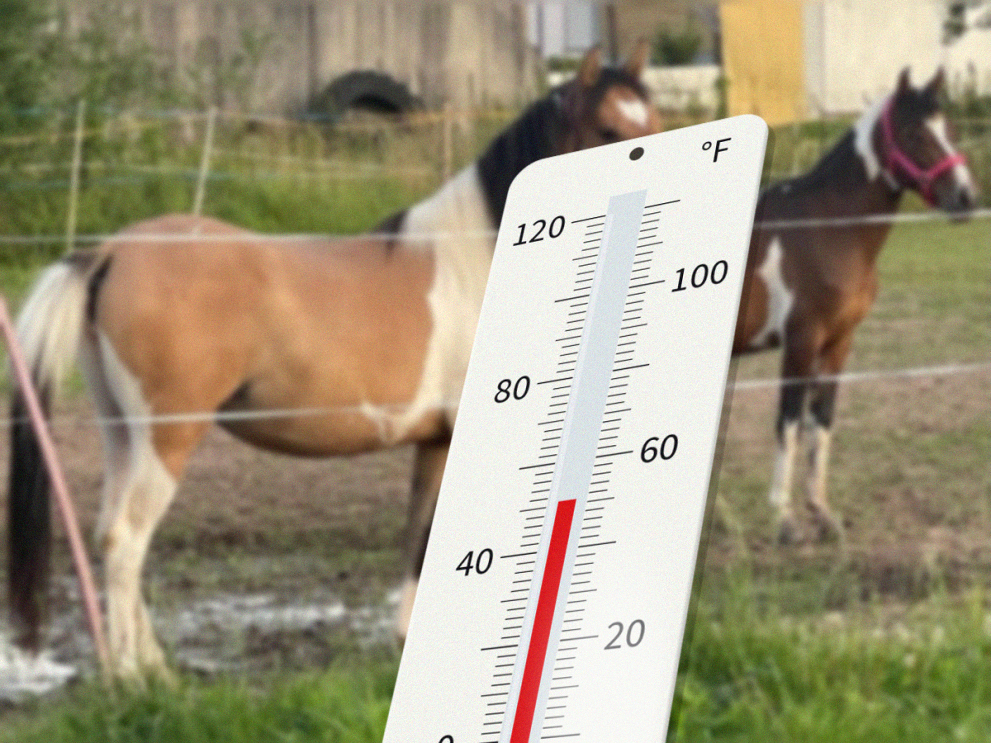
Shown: 51
